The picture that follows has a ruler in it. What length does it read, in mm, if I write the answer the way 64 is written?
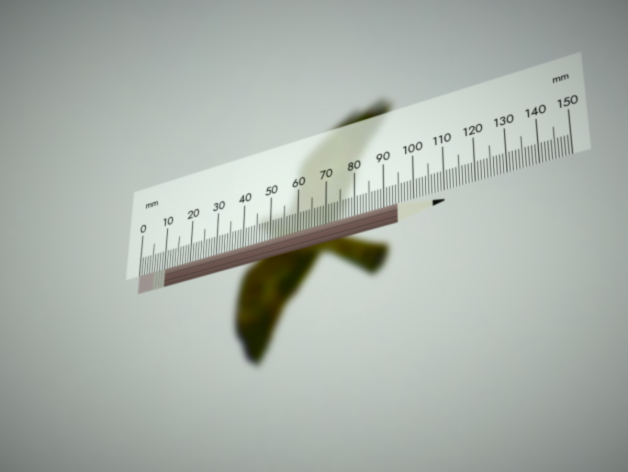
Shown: 110
